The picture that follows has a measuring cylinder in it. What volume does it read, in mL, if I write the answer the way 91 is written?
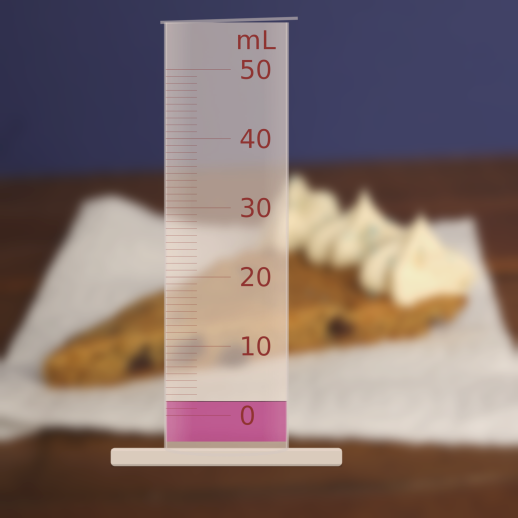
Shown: 2
